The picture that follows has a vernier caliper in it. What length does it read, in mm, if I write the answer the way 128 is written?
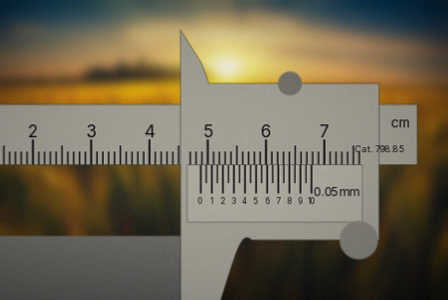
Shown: 48.8
